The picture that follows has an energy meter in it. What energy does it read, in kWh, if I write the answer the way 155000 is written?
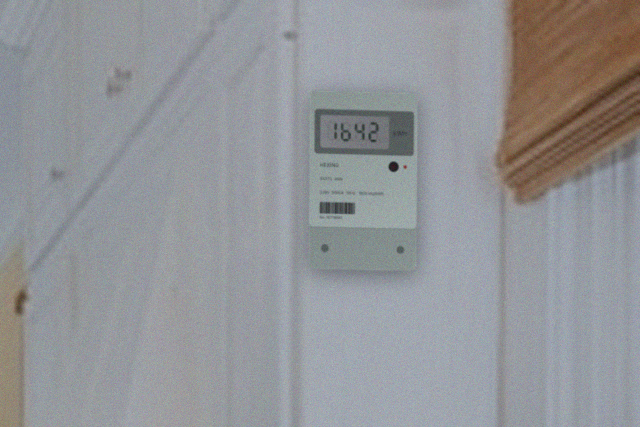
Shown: 1642
